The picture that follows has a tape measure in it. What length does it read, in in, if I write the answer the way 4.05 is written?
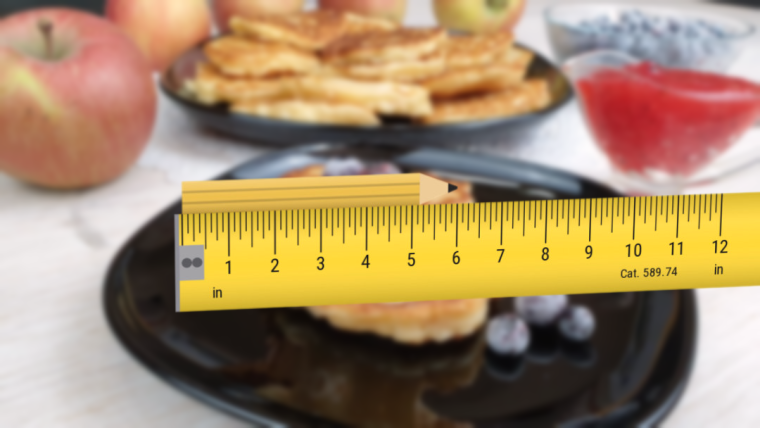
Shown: 6
